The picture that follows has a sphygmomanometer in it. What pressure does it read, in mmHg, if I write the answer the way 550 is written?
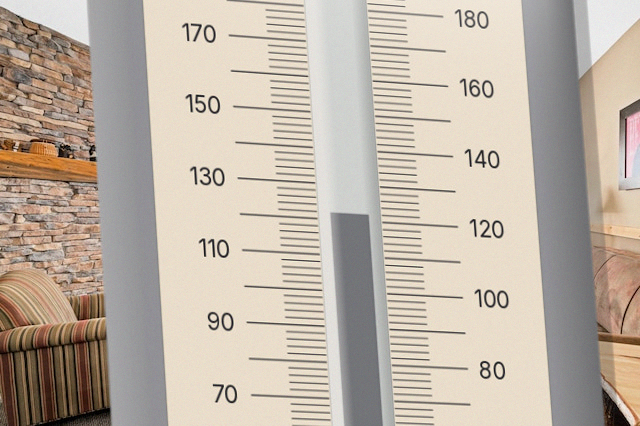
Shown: 122
